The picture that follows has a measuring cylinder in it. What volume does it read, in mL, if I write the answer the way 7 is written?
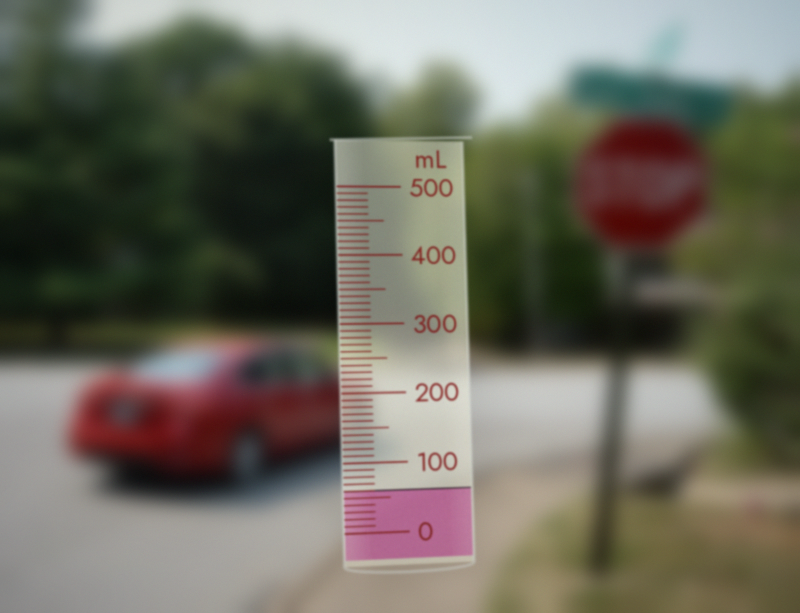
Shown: 60
